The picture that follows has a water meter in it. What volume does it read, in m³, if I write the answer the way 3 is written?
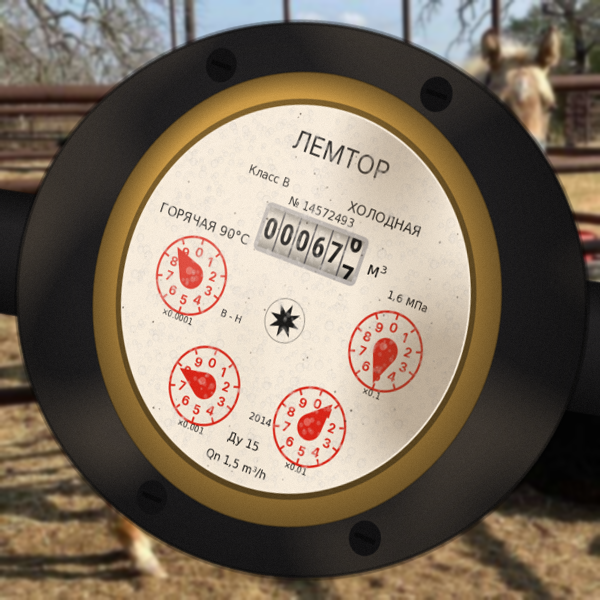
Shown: 676.5078
